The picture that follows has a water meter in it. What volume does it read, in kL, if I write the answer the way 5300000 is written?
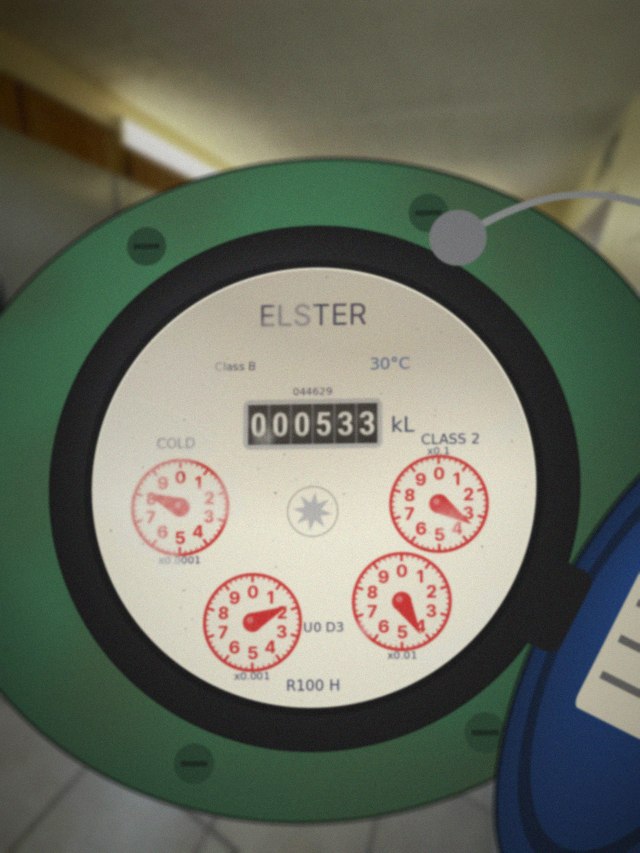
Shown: 533.3418
